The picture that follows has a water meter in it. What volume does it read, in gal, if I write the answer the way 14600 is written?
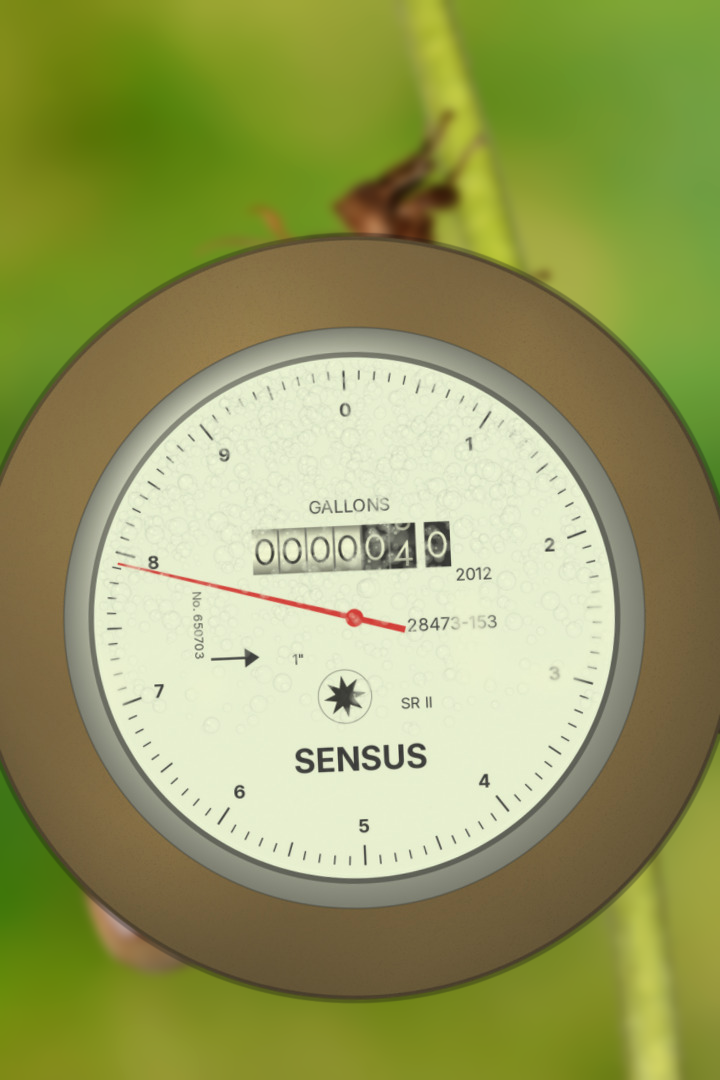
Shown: 37.9
